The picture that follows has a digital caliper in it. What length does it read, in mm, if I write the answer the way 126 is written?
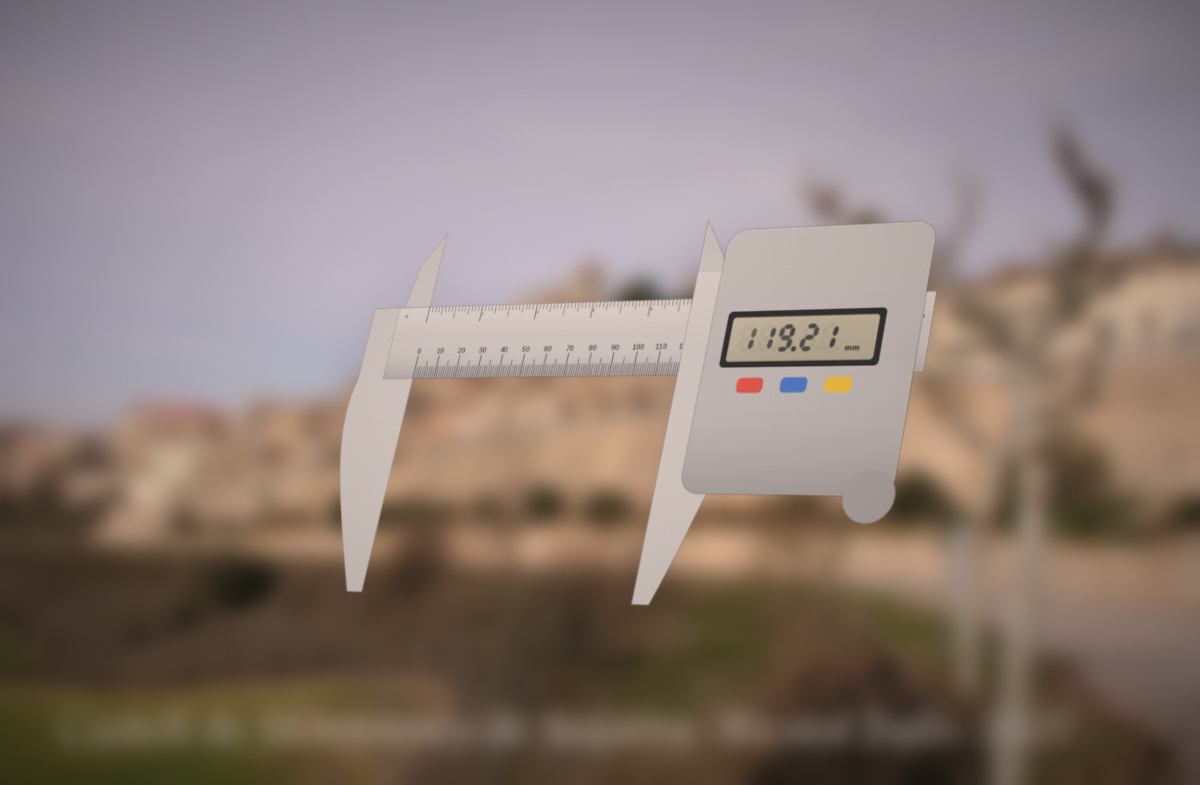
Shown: 119.21
